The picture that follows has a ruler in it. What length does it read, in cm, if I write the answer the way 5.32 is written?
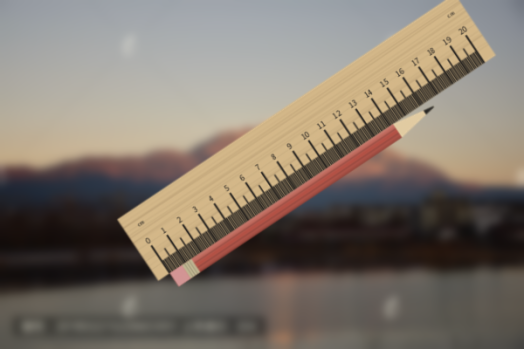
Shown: 16.5
